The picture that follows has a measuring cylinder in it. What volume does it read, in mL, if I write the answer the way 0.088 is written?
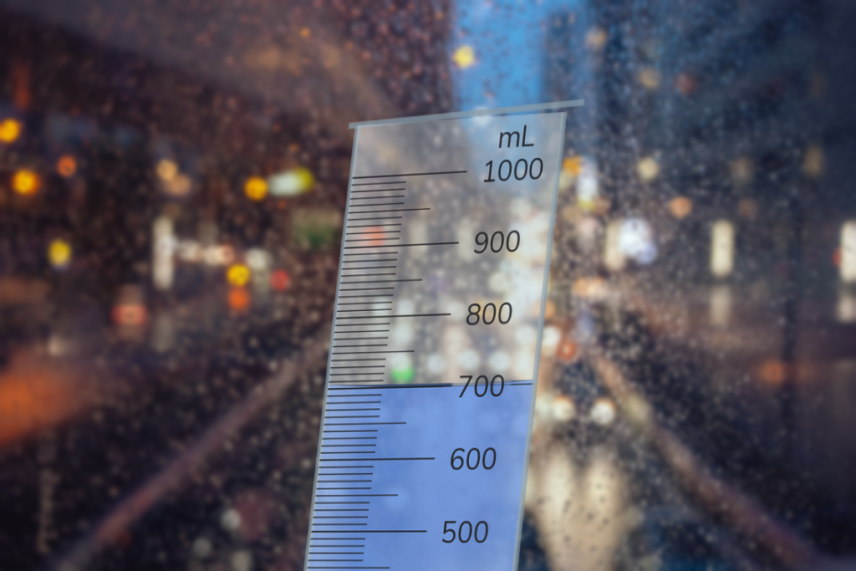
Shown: 700
